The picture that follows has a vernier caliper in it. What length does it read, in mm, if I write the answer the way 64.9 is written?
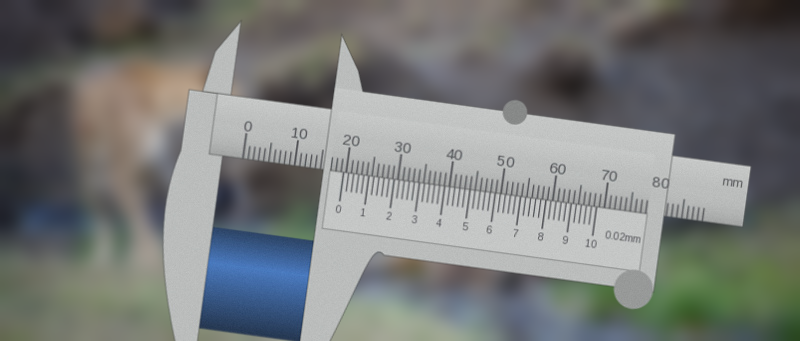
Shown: 19.5
